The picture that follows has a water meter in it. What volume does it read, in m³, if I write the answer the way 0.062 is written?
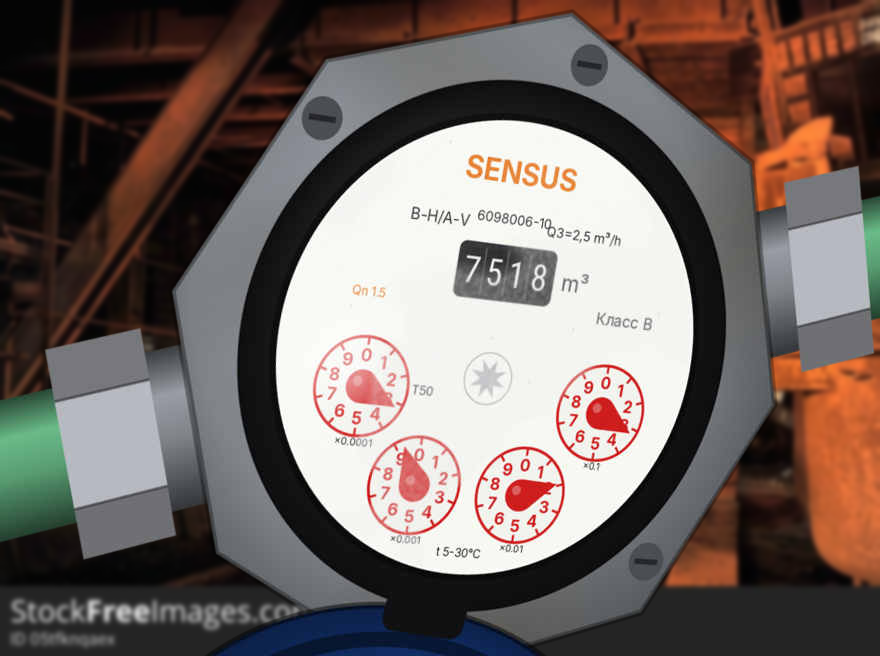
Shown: 7518.3193
